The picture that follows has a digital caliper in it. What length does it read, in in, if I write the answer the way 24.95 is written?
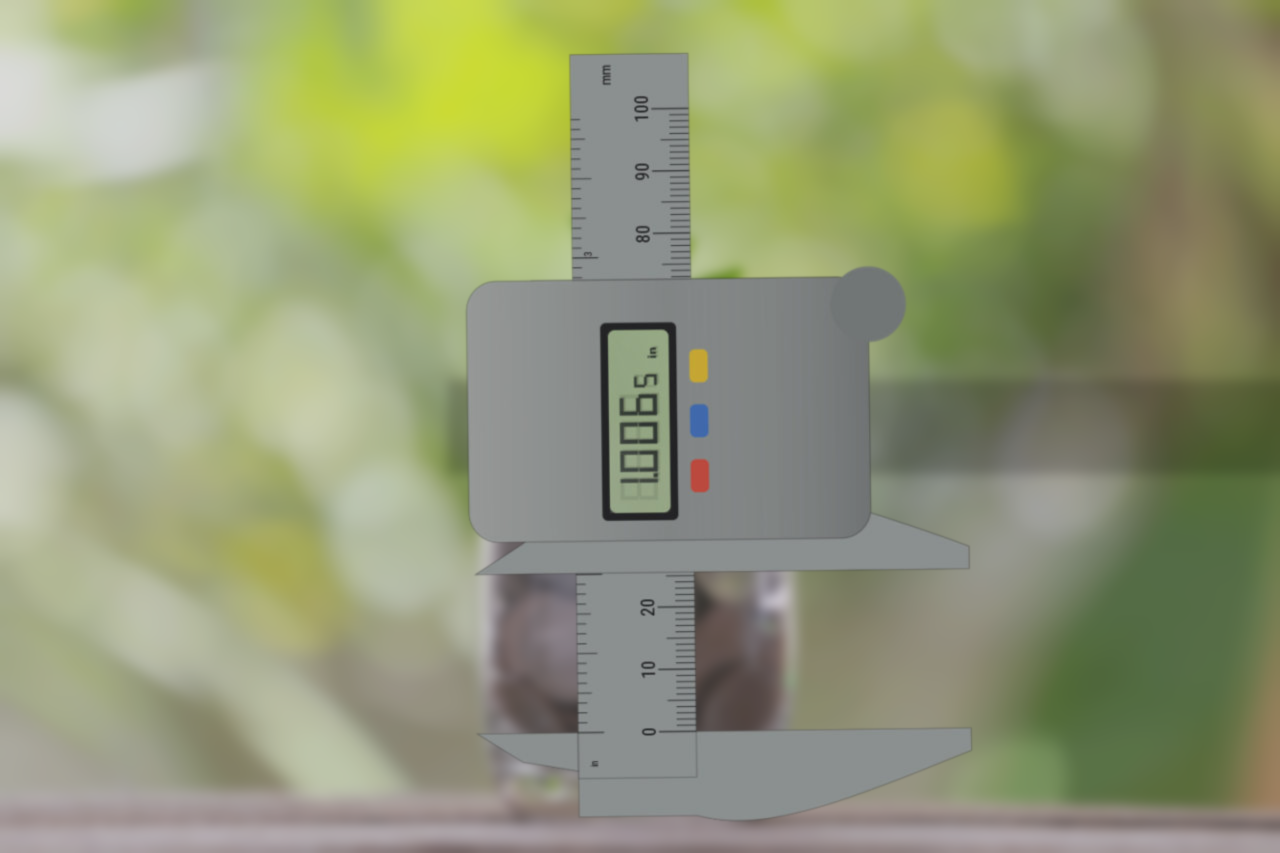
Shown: 1.0065
